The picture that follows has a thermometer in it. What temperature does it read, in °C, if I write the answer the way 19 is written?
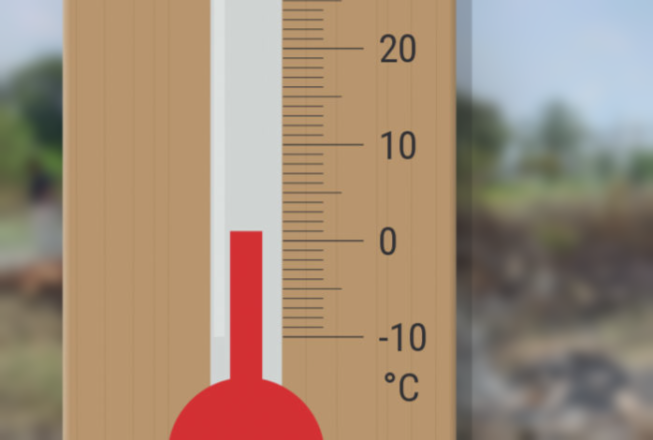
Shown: 1
